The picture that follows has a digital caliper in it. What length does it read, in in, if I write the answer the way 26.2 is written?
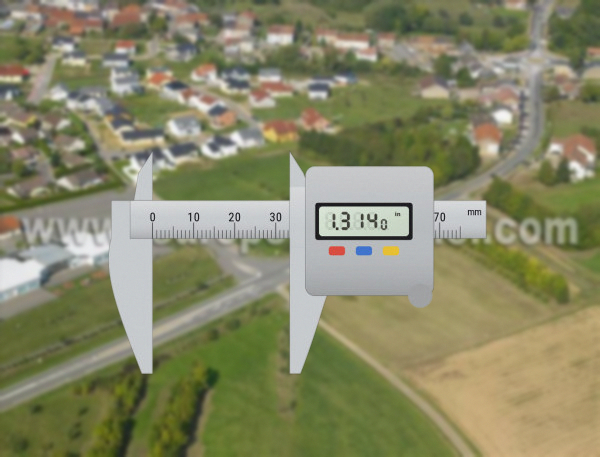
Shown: 1.3140
